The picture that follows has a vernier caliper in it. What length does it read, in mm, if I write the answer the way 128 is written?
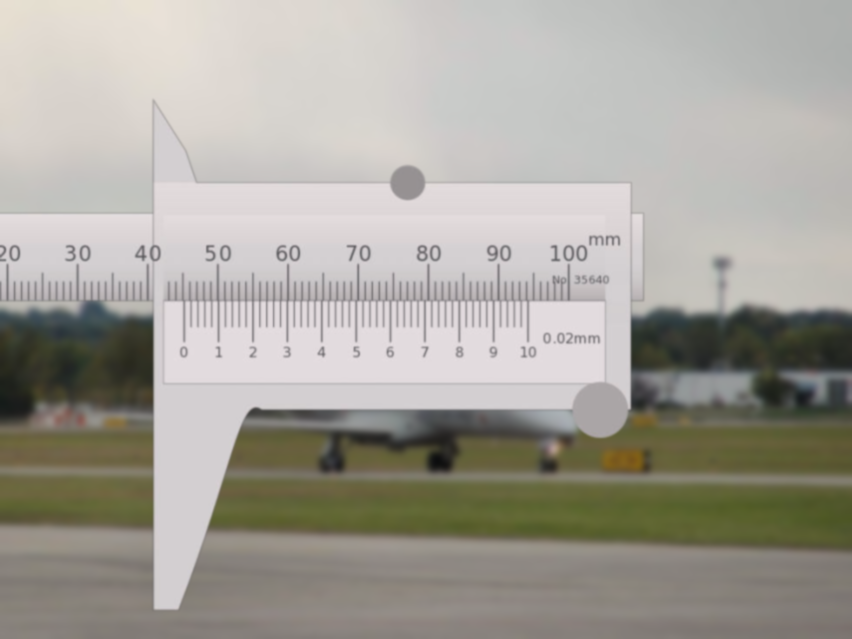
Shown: 45.2
